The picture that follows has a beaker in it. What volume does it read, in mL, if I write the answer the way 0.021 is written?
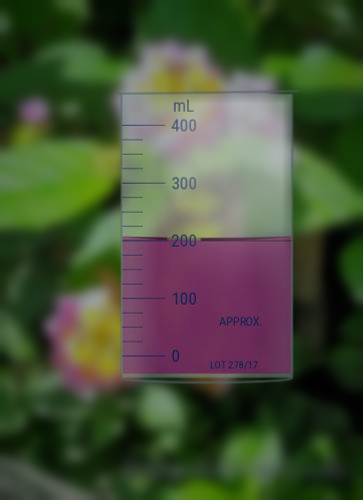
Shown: 200
